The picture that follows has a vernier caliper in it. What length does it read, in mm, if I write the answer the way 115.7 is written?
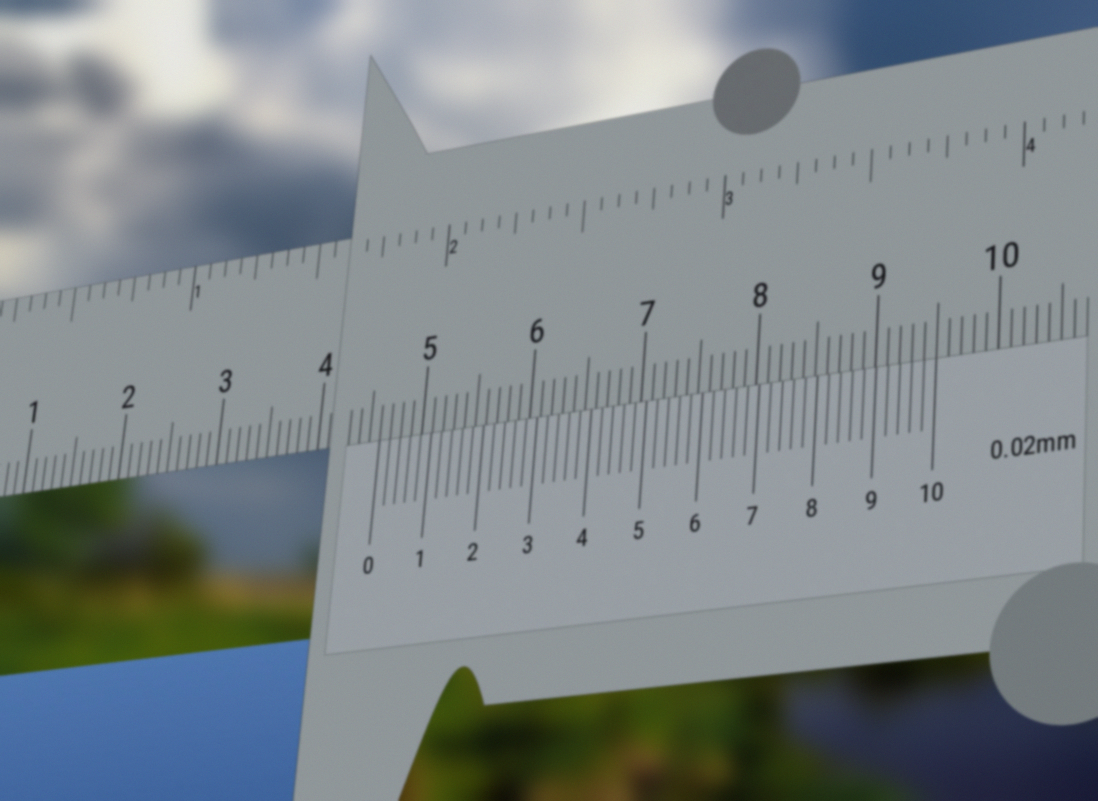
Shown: 46.0
